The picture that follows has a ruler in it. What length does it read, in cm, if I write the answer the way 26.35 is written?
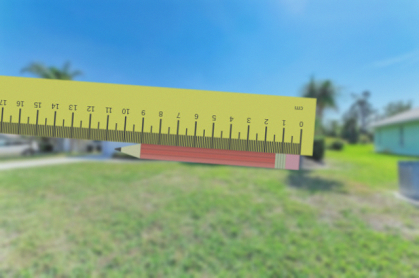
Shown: 10.5
